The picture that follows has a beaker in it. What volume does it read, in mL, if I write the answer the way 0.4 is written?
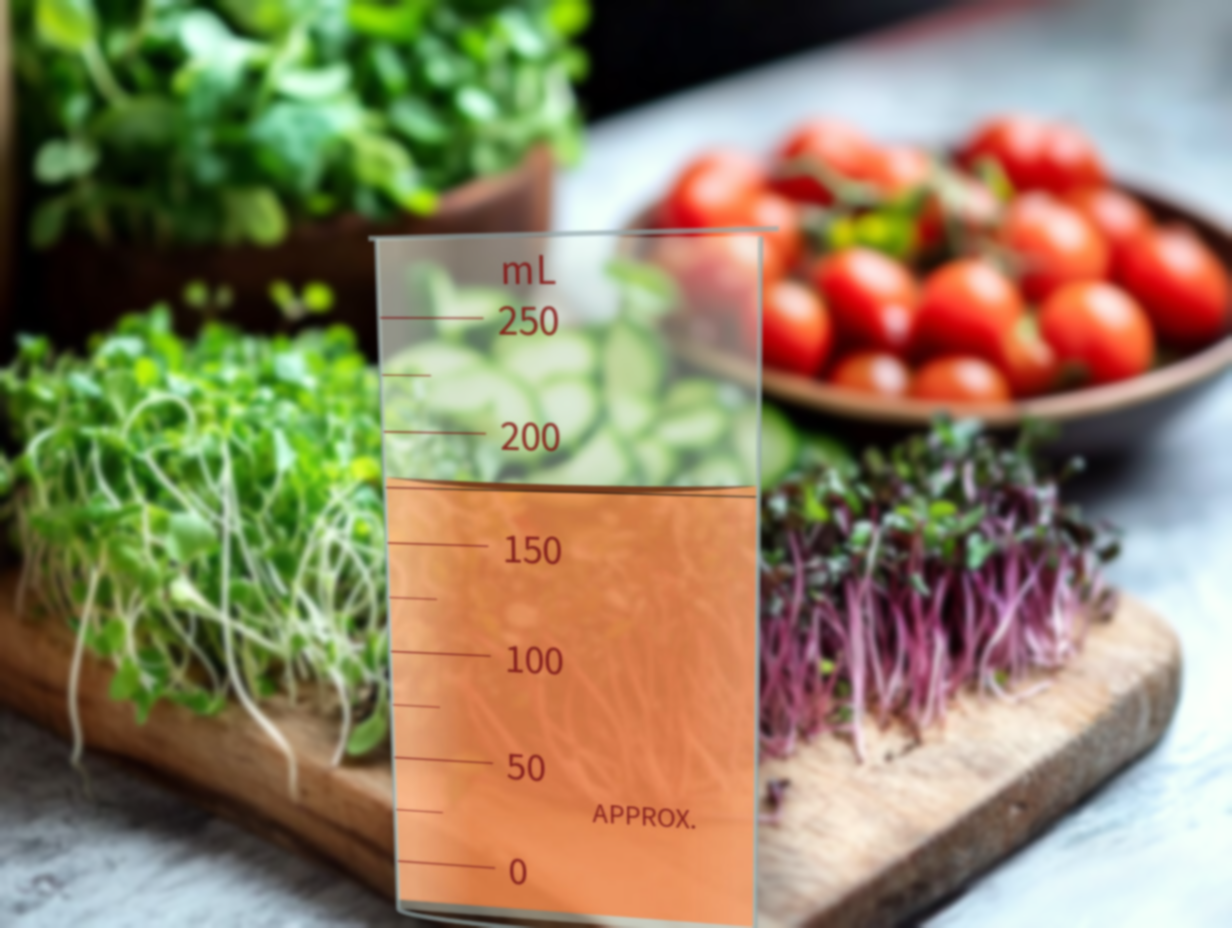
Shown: 175
